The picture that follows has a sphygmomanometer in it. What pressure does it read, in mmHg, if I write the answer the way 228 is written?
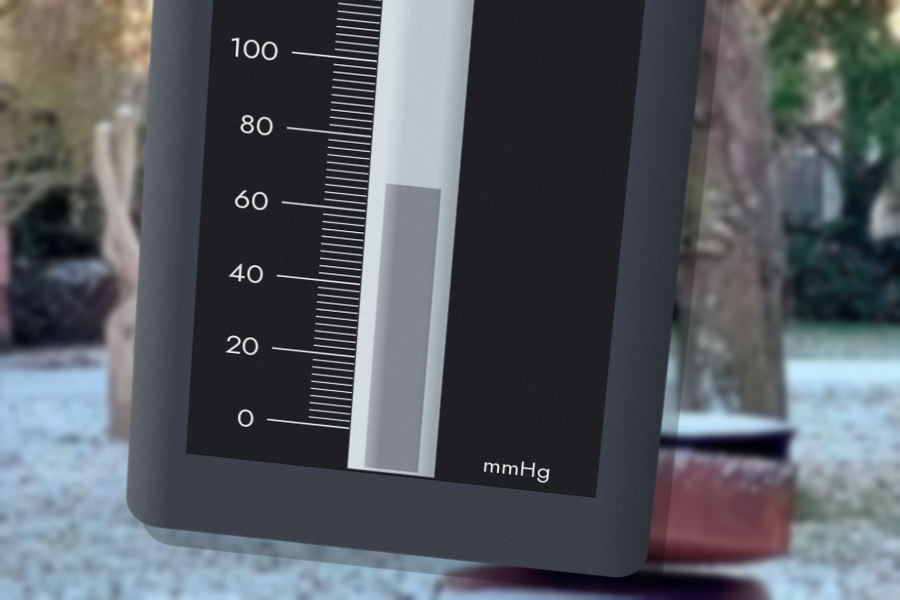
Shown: 68
